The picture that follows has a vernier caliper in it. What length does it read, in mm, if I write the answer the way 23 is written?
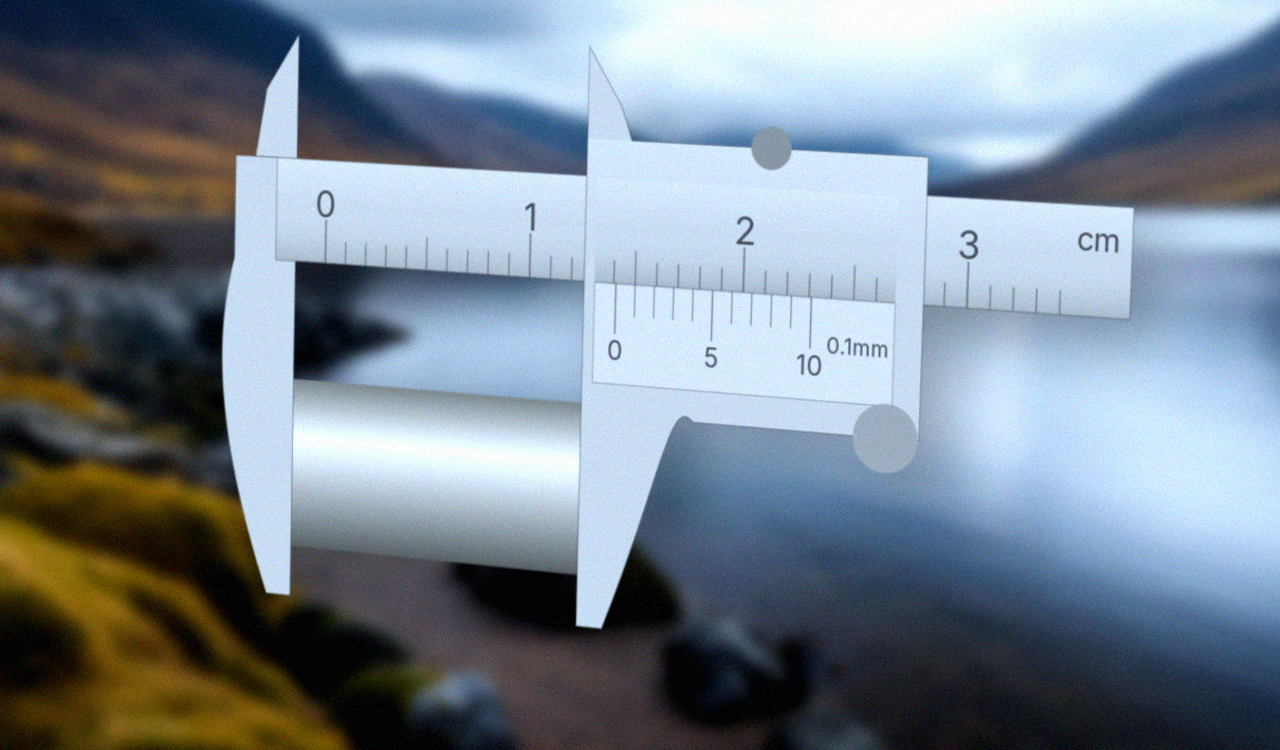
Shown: 14.1
